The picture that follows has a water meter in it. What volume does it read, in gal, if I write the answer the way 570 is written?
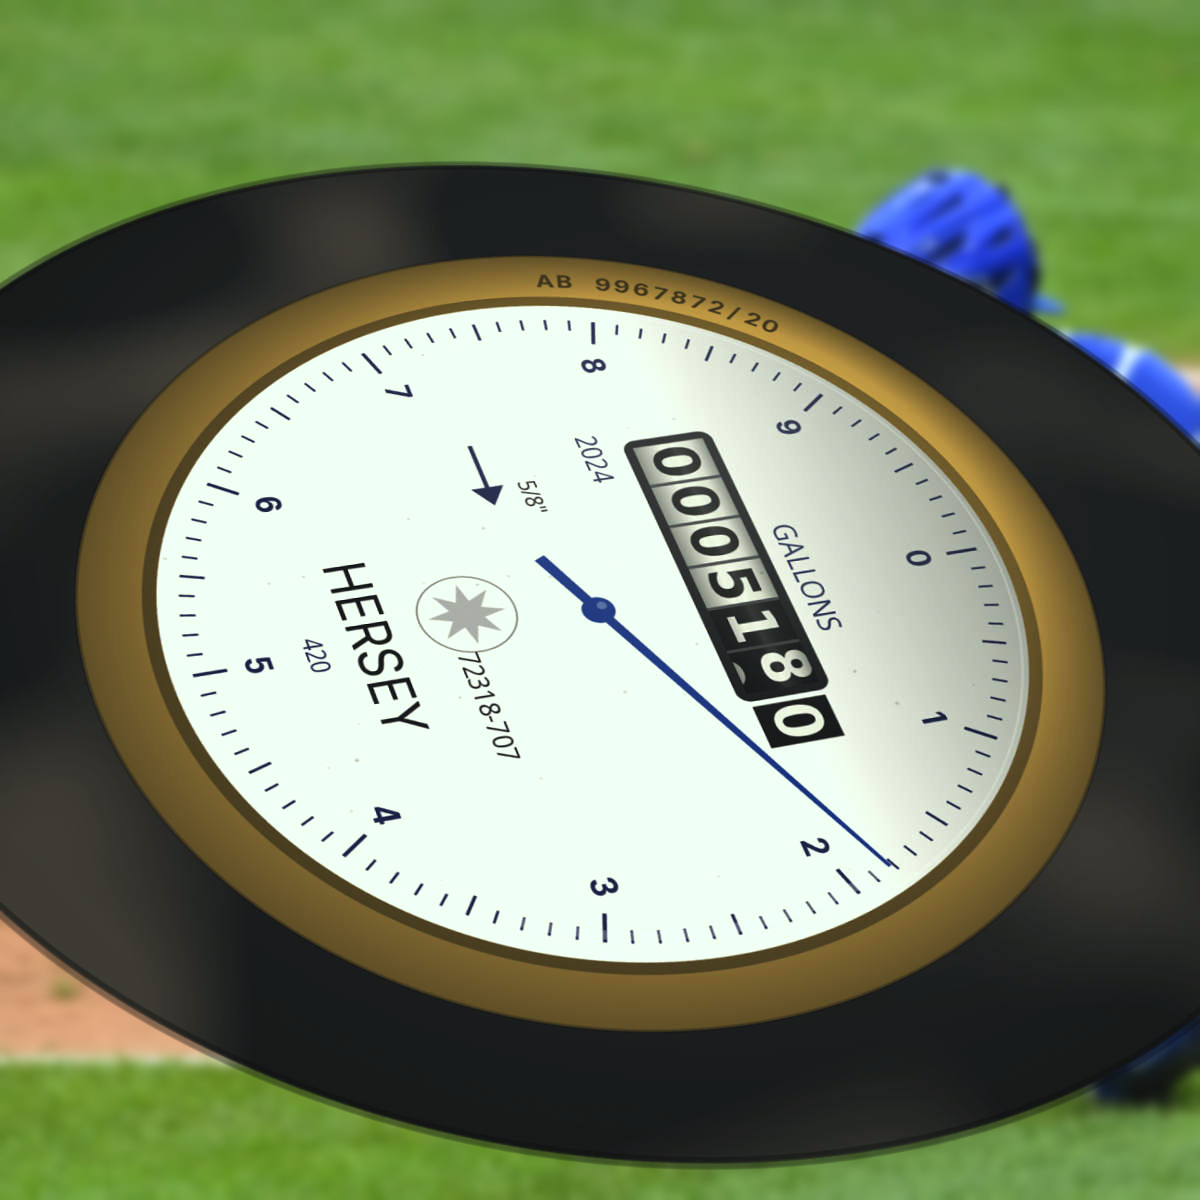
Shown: 5181.8
